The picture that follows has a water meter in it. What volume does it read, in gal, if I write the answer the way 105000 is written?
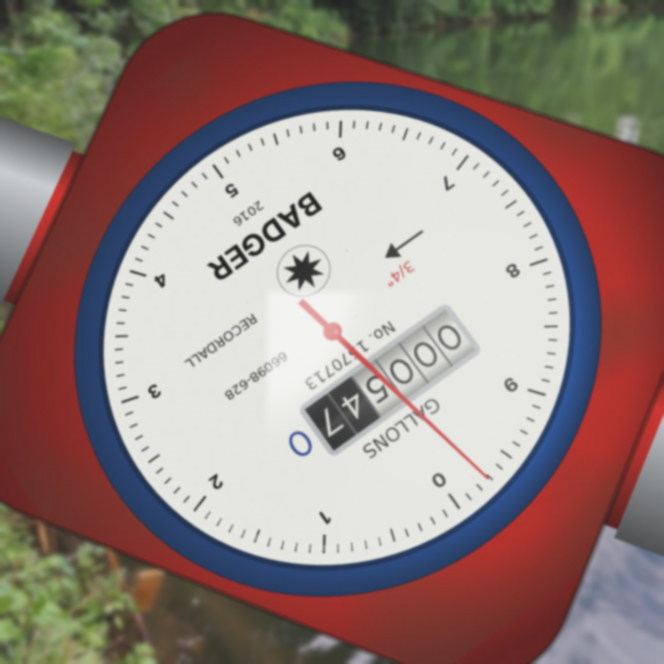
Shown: 5469.7
